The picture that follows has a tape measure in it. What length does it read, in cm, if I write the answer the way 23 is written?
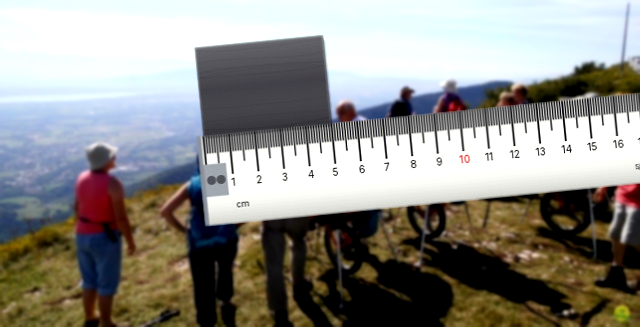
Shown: 5
